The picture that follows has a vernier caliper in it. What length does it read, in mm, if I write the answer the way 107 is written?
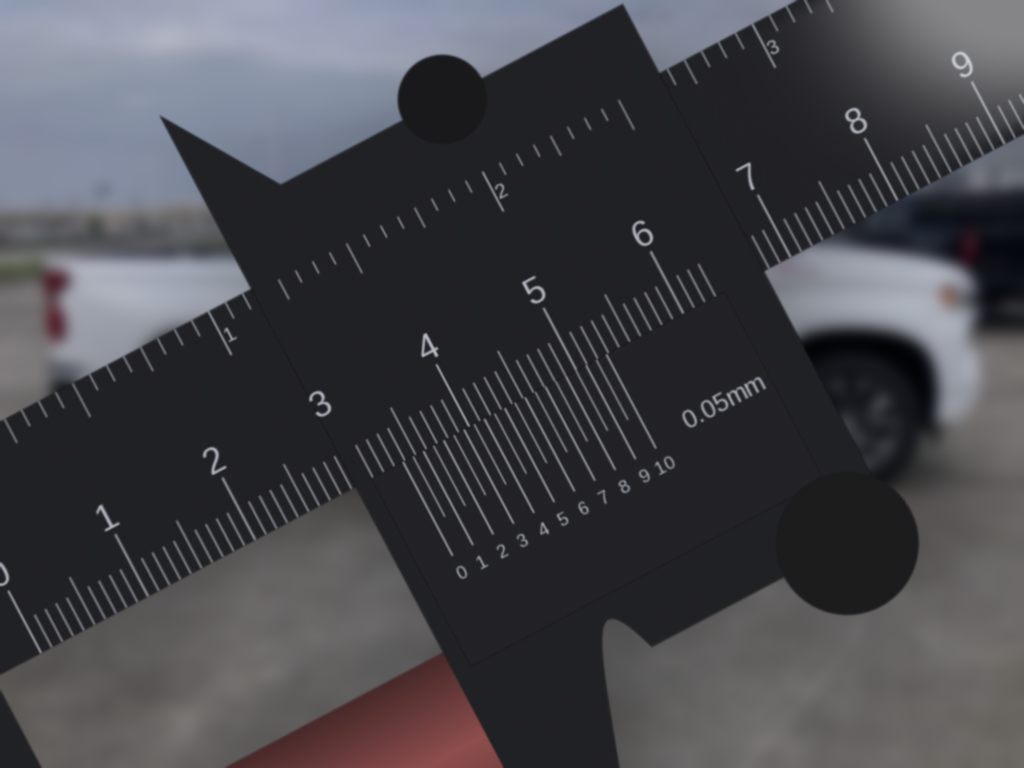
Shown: 33.8
